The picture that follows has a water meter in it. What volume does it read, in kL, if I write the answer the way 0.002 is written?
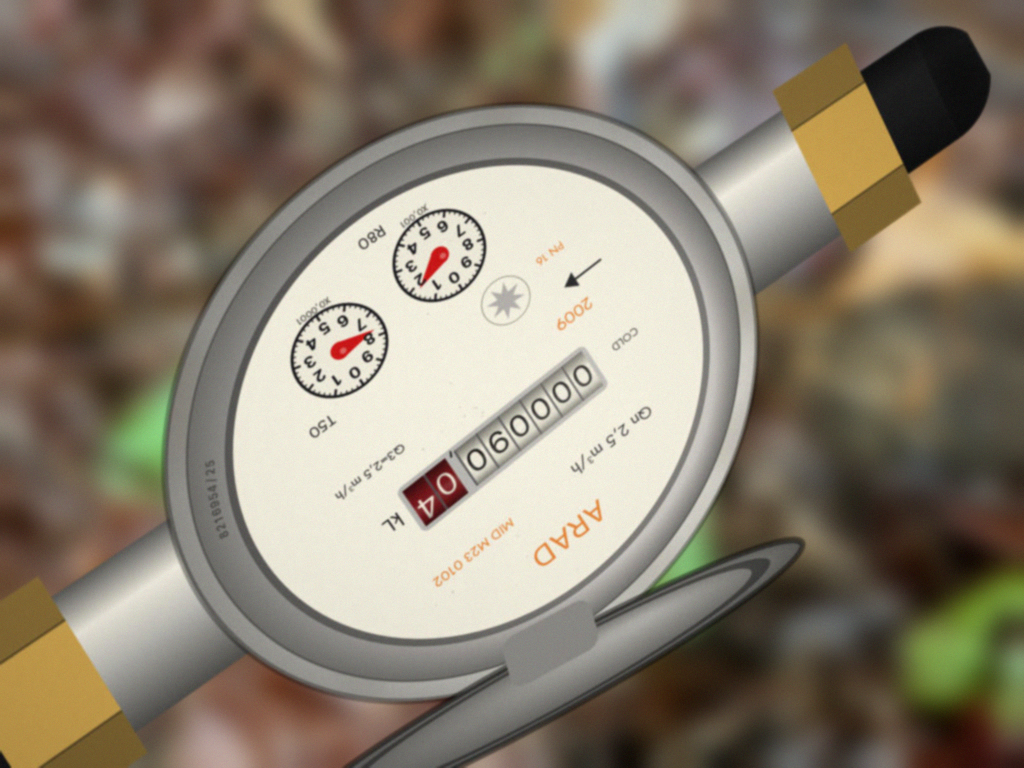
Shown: 90.0417
